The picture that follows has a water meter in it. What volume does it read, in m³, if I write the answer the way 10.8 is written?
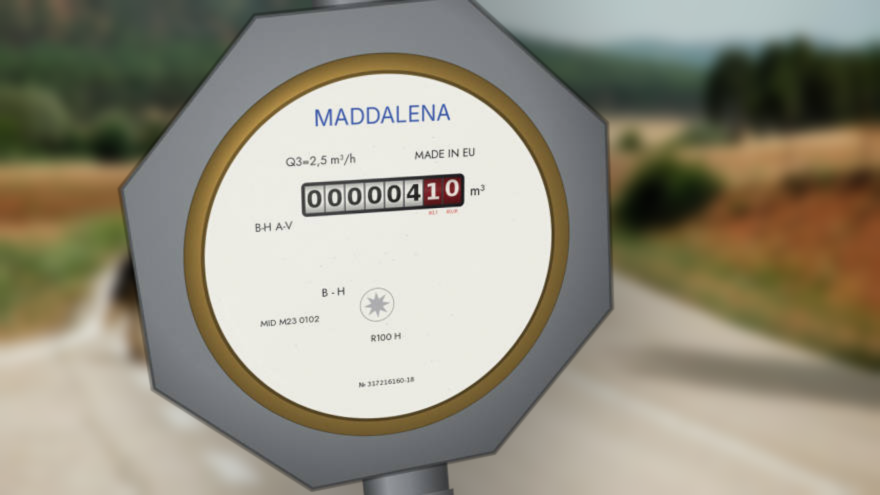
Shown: 4.10
